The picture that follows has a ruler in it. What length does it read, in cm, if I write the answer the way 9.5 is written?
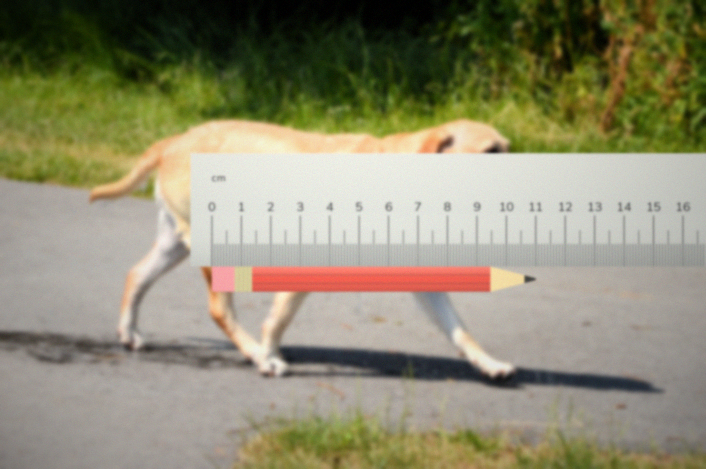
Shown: 11
